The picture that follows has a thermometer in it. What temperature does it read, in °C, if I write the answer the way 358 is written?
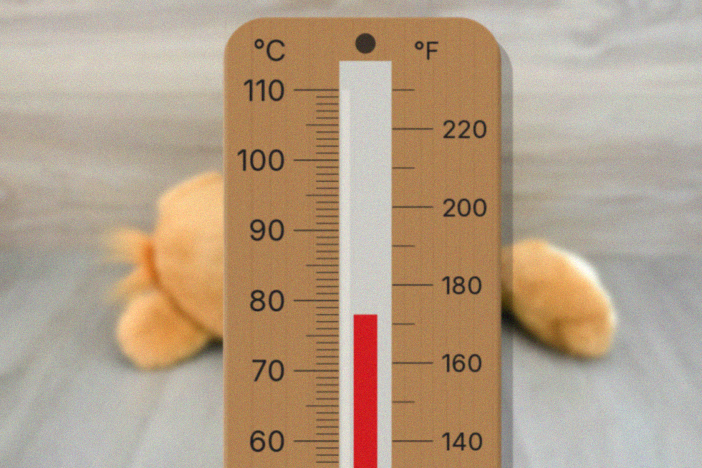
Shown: 78
